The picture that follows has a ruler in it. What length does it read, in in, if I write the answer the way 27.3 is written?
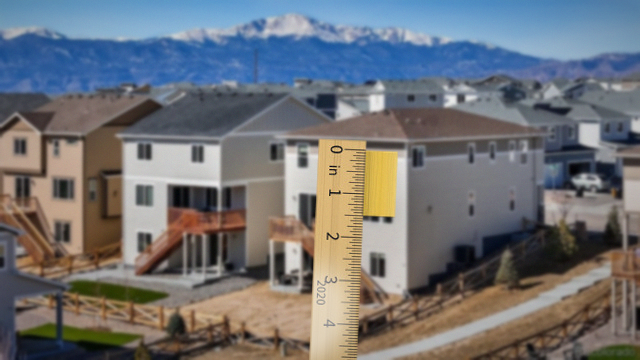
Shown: 1.5
